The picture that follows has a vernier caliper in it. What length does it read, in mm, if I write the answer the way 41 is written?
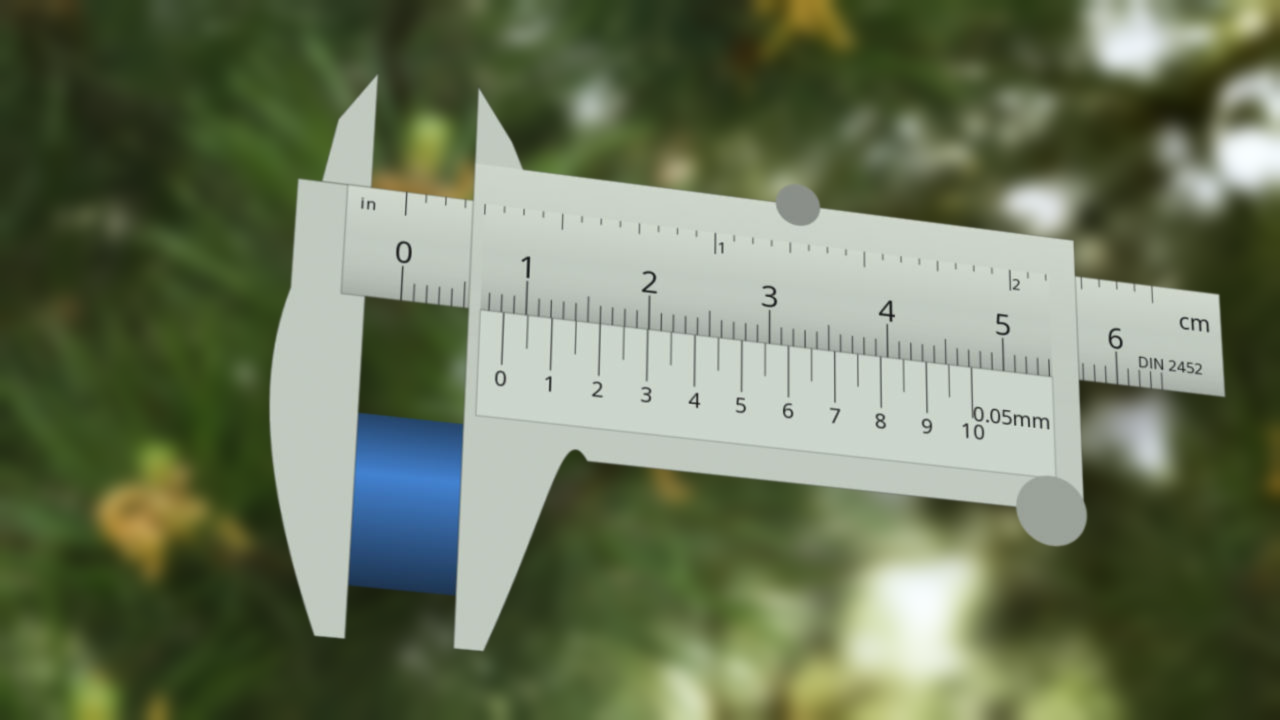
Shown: 8.2
